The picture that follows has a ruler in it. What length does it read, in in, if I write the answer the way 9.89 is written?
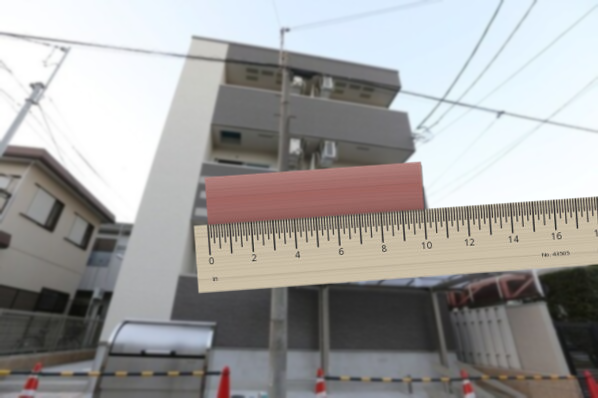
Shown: 10
